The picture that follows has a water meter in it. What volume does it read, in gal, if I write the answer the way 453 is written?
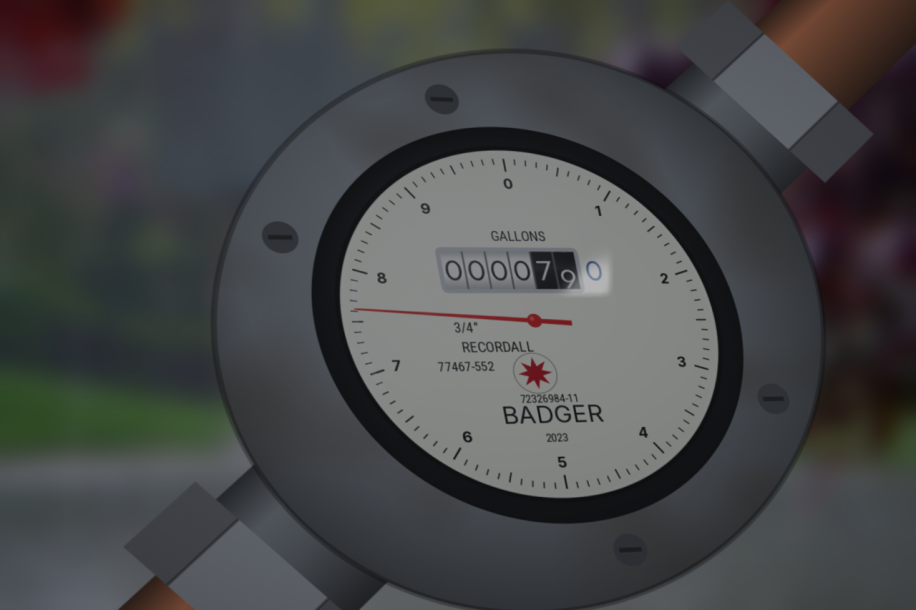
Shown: 787.6
